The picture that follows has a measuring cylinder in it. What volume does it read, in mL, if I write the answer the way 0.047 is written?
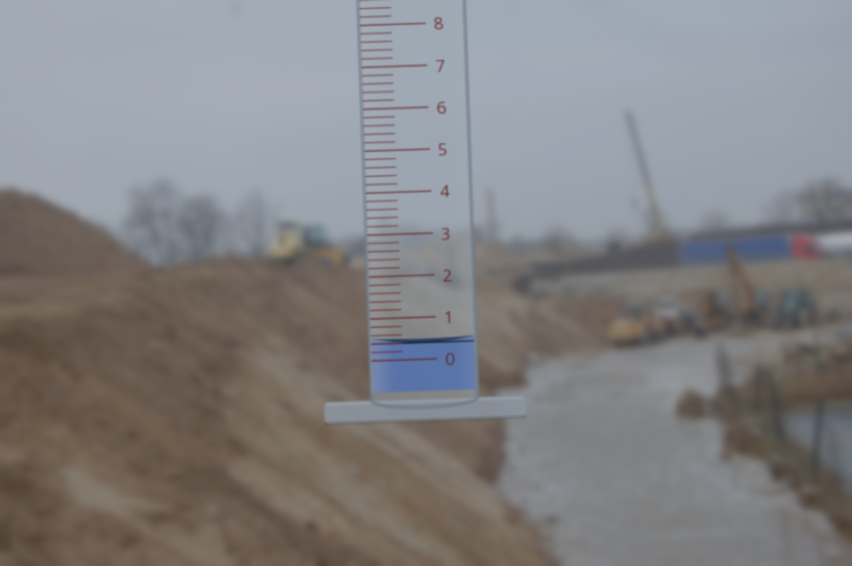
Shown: 0.4
